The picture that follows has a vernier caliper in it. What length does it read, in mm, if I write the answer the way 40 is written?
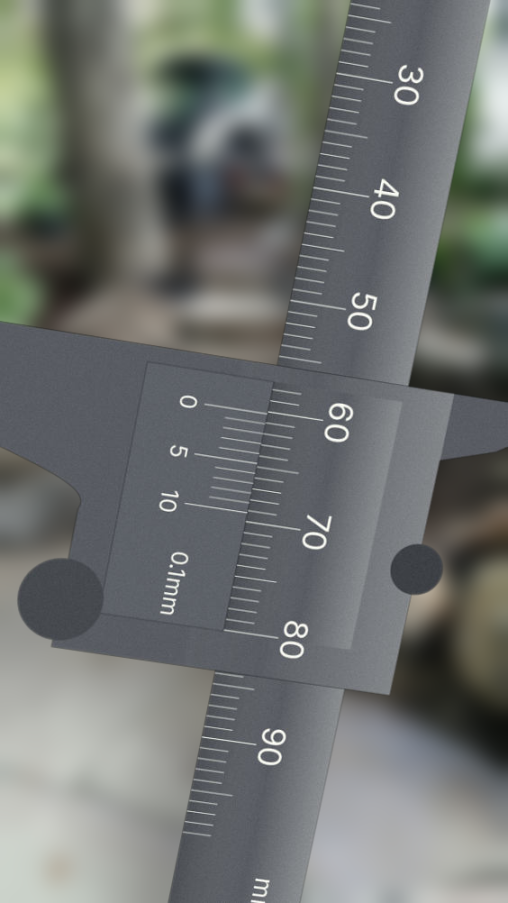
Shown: 60.2
